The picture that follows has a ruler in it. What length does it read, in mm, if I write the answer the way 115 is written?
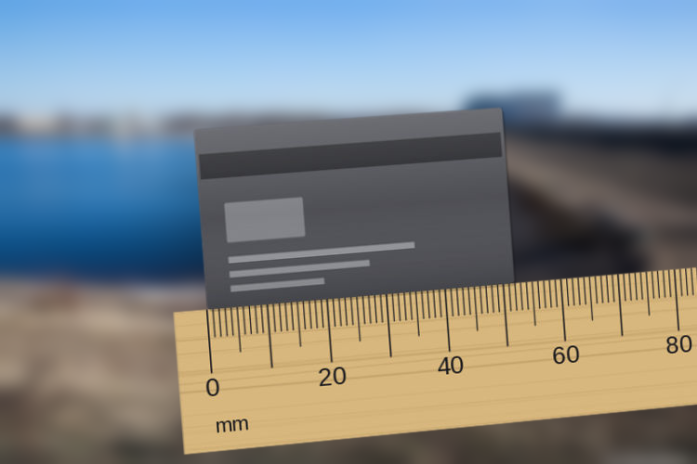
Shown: 52
